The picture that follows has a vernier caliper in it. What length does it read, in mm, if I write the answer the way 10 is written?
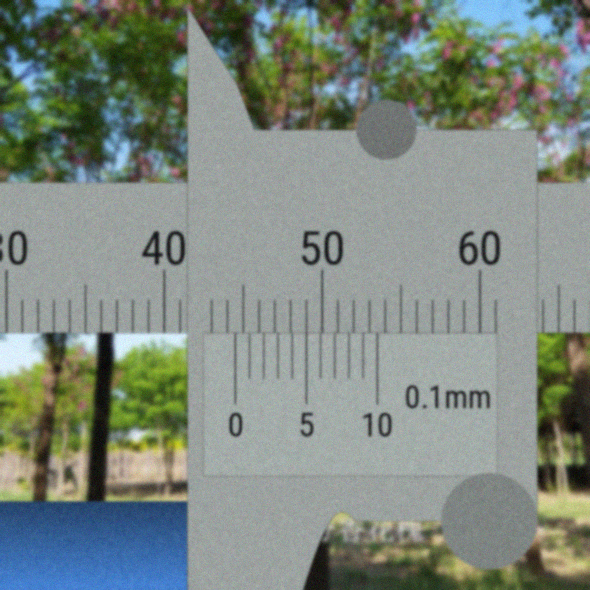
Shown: 44.5
